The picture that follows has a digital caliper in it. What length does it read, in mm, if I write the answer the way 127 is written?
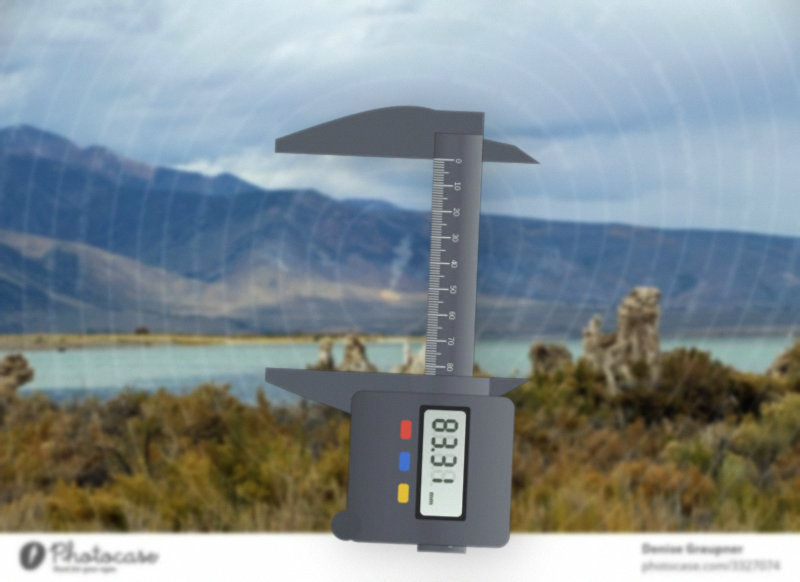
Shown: 83.31
